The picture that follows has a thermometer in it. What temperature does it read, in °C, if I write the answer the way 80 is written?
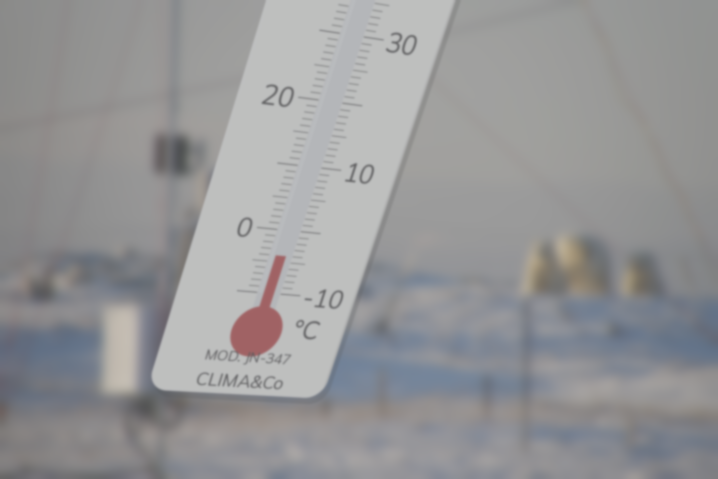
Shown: -4
